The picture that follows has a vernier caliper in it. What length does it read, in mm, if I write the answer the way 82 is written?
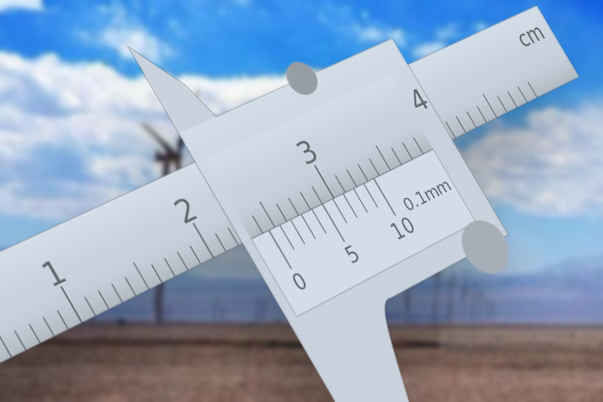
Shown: 24.5
